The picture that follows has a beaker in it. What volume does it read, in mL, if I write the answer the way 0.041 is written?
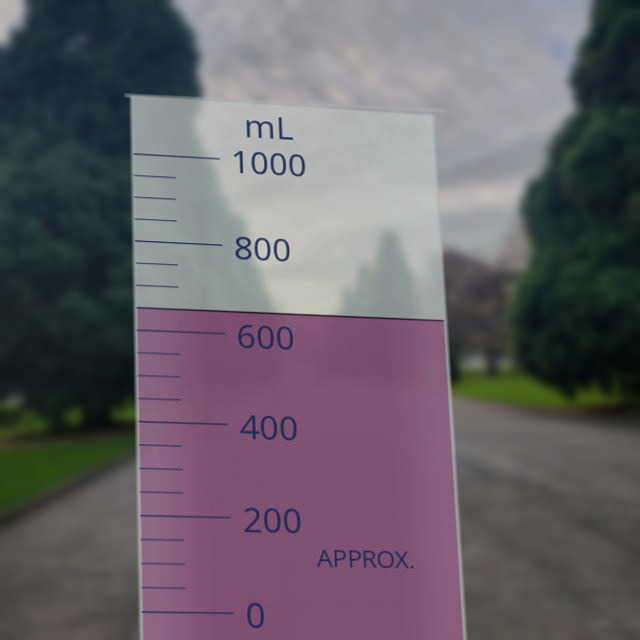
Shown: 650
